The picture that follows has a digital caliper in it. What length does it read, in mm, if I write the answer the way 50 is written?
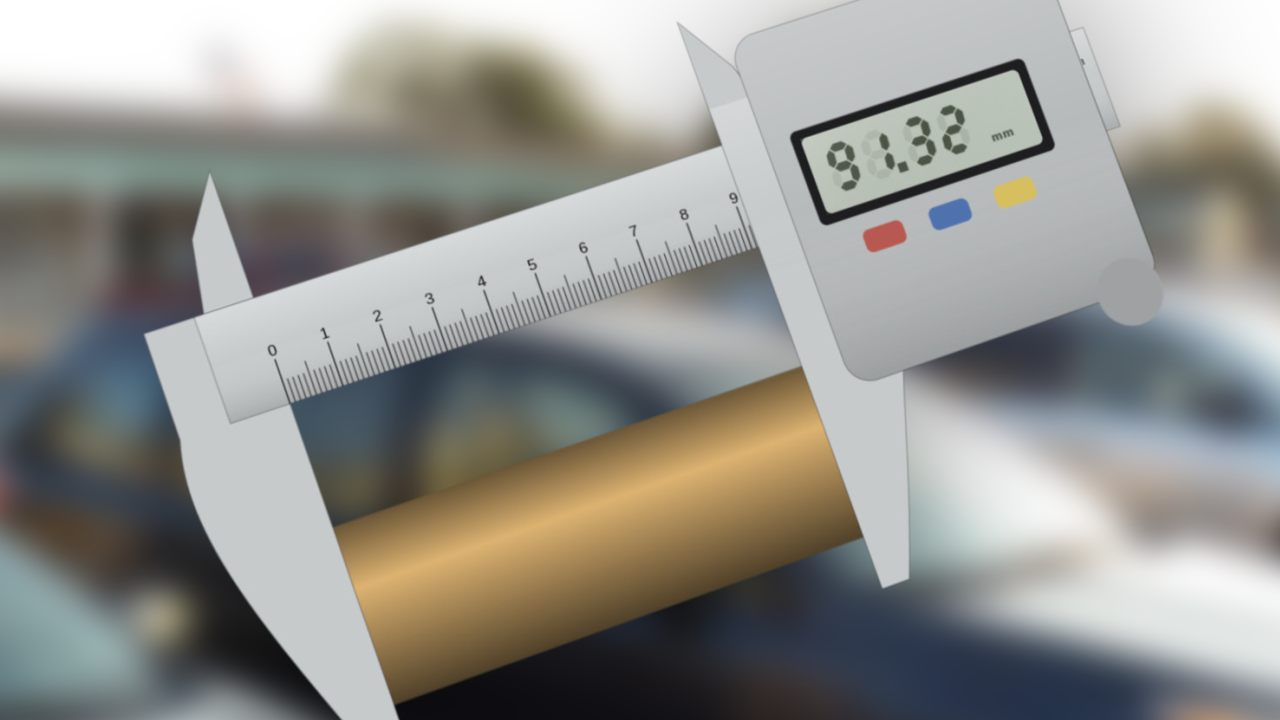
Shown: 91.32
